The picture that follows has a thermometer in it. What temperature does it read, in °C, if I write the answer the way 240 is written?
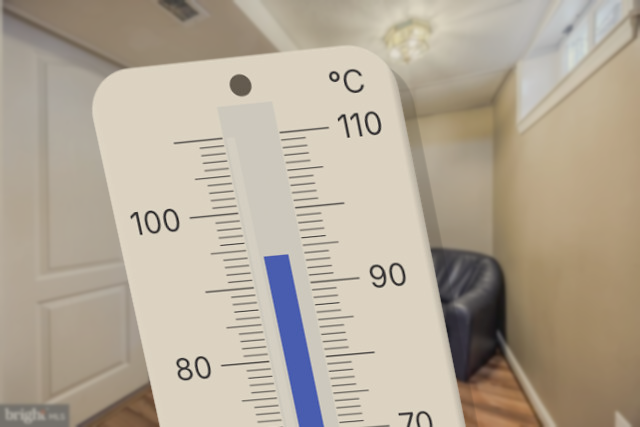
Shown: 94
